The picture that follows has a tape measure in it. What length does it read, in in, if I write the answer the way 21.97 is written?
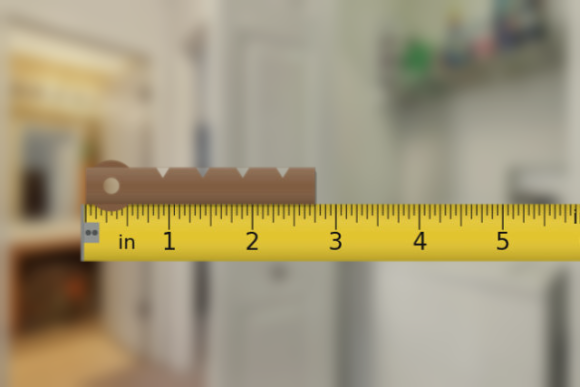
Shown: 2.75
